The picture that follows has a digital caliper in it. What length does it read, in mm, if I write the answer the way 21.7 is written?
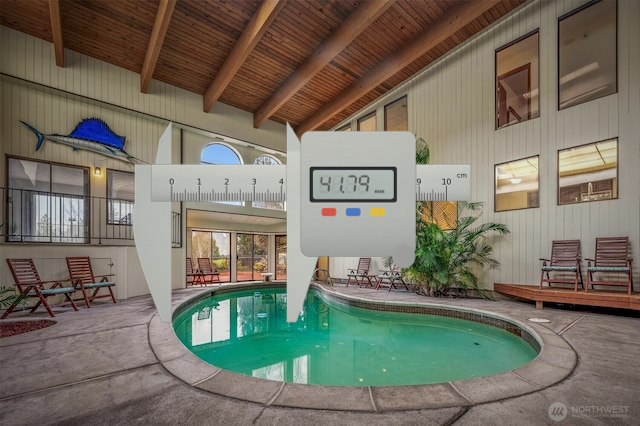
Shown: 41.79
